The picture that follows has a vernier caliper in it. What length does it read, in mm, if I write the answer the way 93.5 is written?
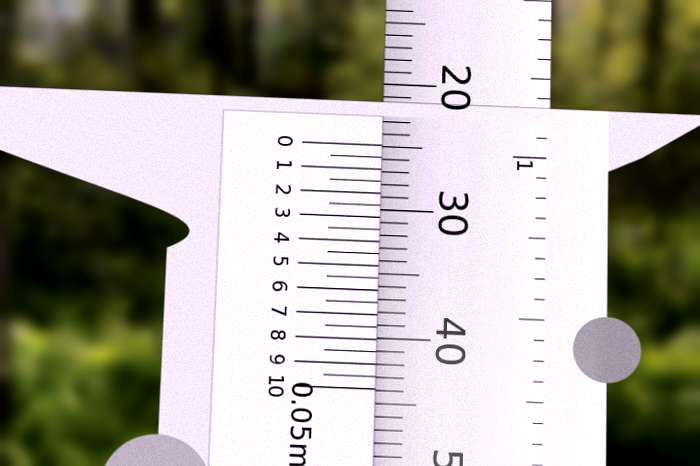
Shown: 24.9
